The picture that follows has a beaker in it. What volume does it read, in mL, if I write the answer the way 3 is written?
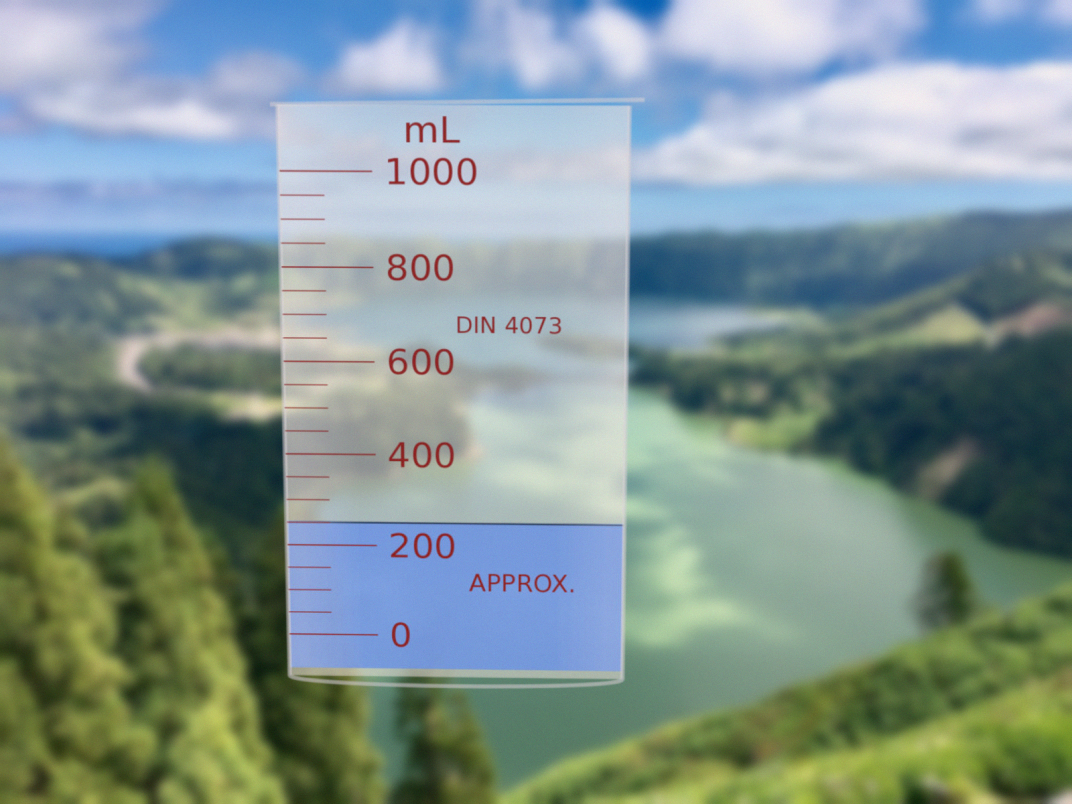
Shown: 250
